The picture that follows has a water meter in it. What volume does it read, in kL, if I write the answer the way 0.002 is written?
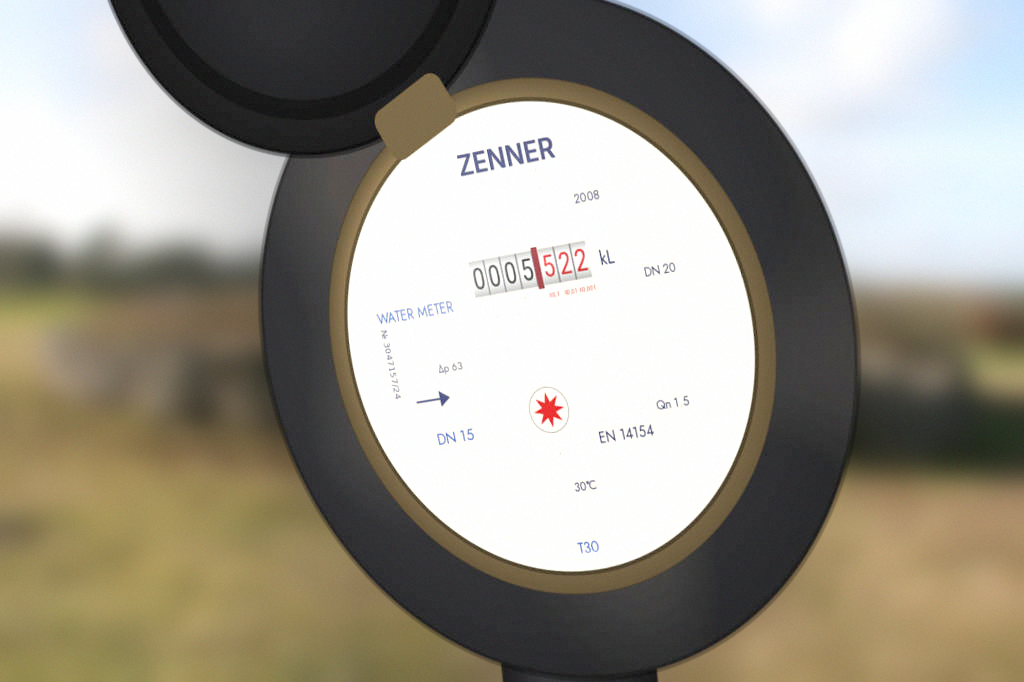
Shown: 5.522
